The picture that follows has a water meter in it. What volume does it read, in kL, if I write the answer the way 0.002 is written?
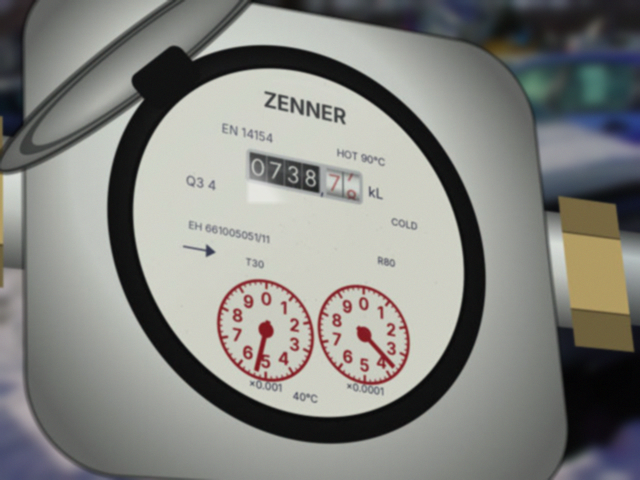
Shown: 738.7753
